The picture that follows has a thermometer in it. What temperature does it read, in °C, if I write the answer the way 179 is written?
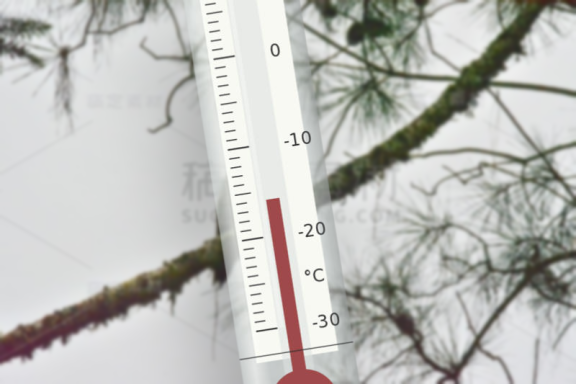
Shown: -16
